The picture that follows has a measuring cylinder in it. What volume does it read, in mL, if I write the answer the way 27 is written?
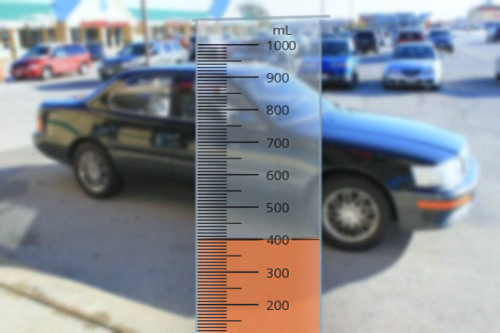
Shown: 400
